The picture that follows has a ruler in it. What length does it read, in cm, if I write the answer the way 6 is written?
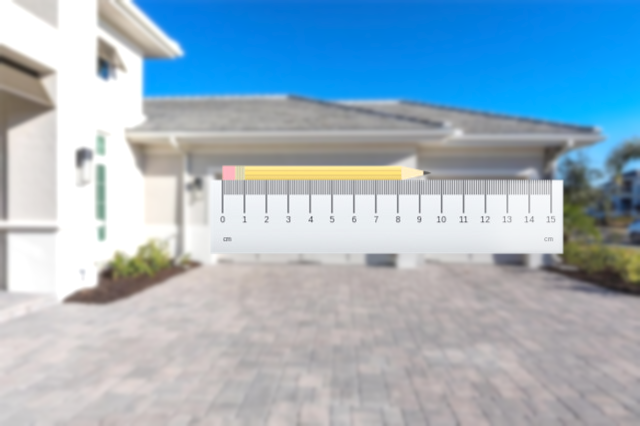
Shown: 9.5
